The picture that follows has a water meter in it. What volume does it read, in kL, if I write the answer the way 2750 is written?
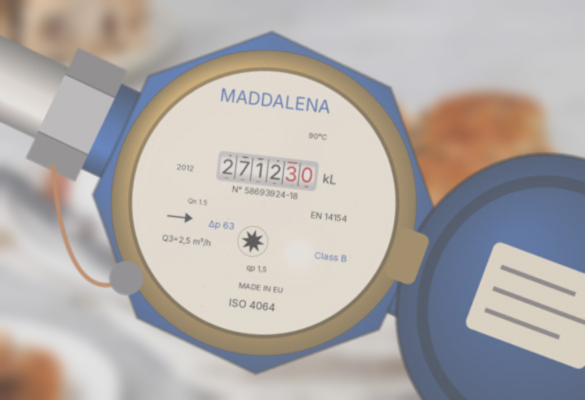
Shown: 2712.30
